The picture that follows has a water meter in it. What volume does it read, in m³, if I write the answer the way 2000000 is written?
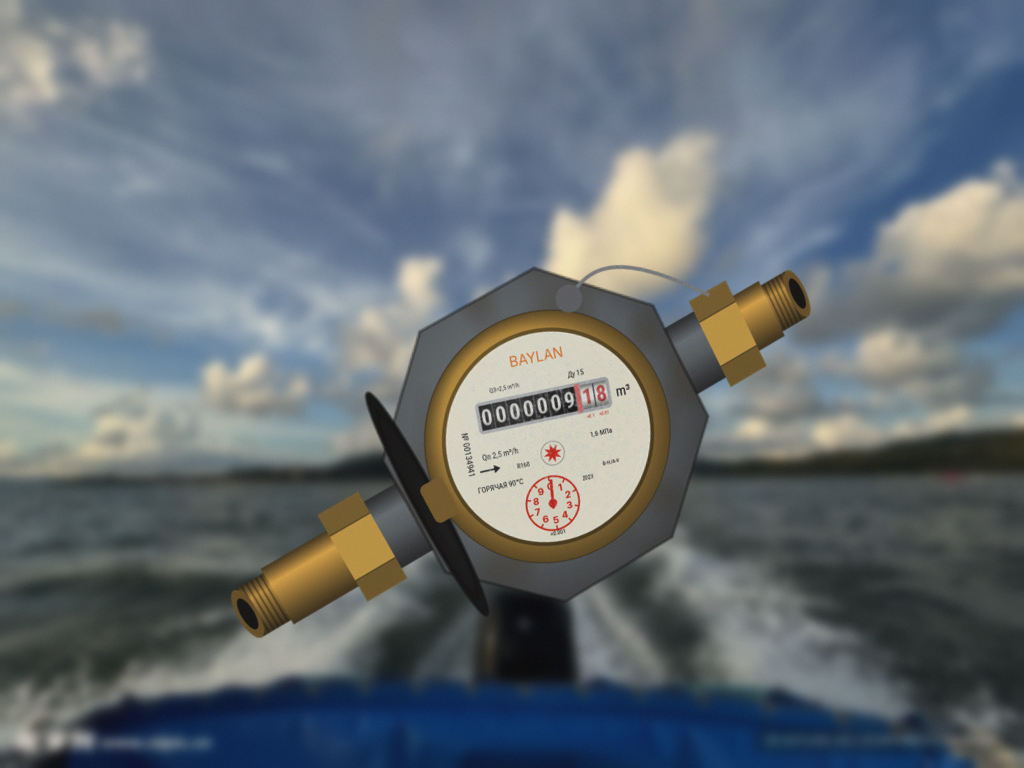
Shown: 9.180
